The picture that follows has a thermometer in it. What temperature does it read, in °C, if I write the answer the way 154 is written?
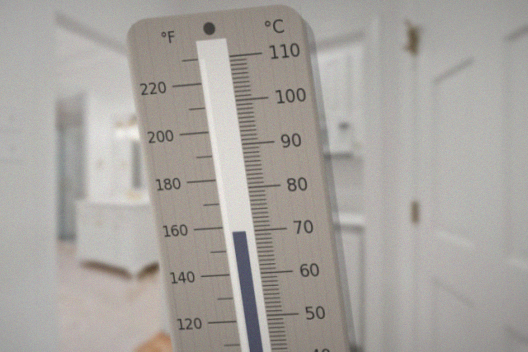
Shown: 70
